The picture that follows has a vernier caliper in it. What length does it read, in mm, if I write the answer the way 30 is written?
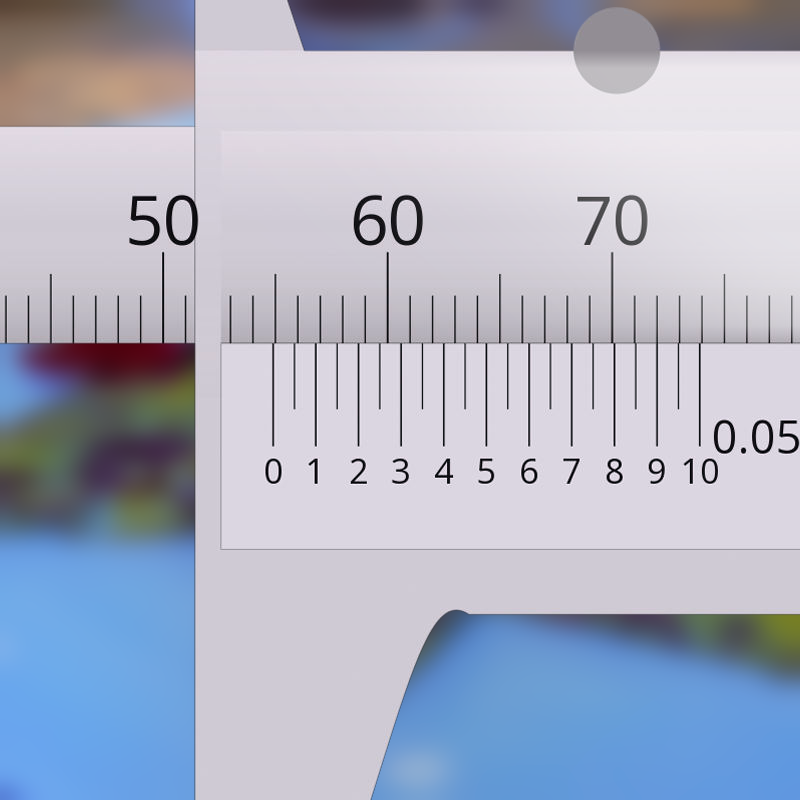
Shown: 54.90
